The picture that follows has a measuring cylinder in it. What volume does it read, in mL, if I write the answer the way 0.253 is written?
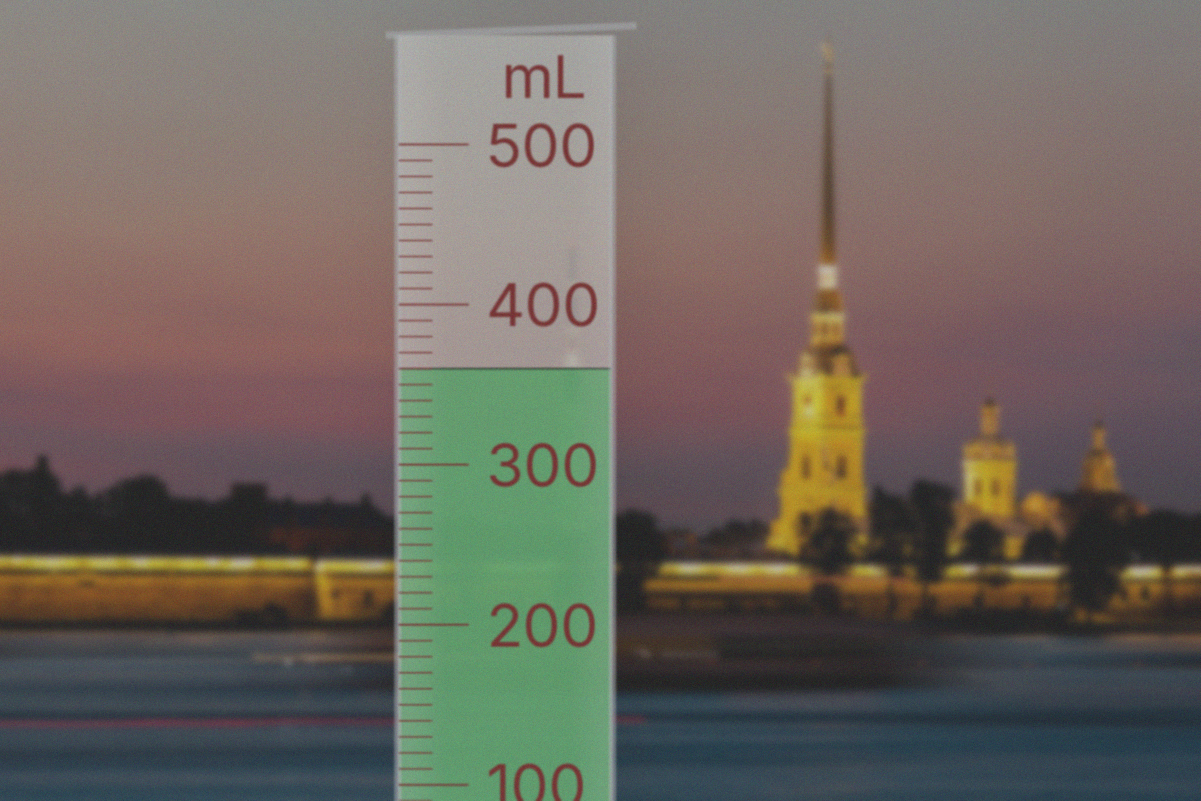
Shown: 360
